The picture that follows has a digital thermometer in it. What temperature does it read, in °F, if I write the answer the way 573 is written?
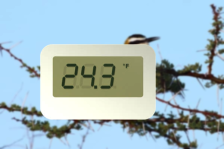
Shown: 24.3
